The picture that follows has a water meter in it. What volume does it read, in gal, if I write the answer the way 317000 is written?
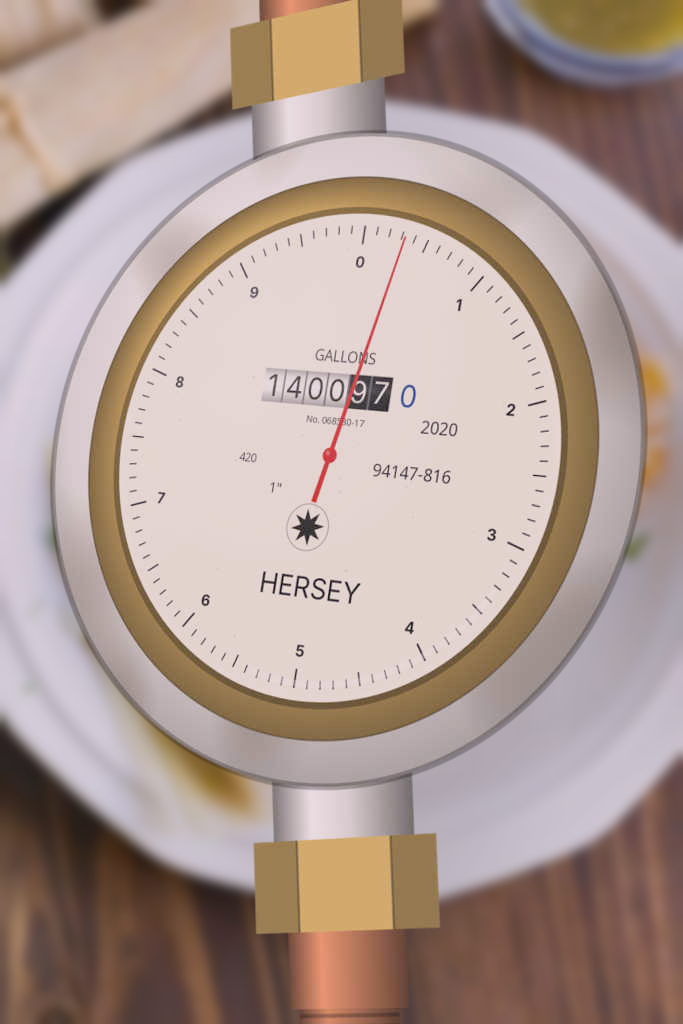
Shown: 1400970.3
